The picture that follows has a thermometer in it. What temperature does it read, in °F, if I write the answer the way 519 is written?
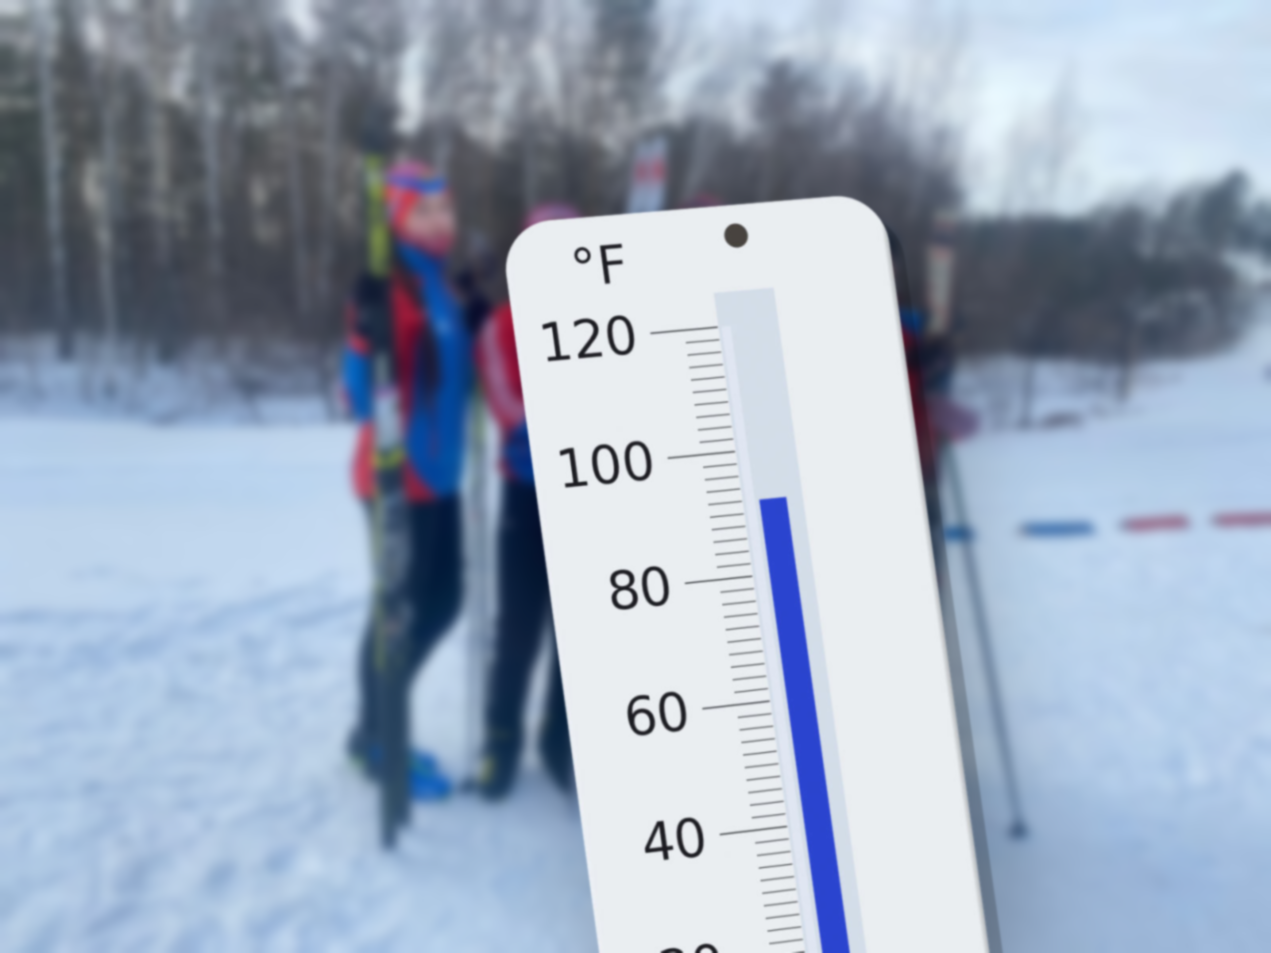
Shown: 92
